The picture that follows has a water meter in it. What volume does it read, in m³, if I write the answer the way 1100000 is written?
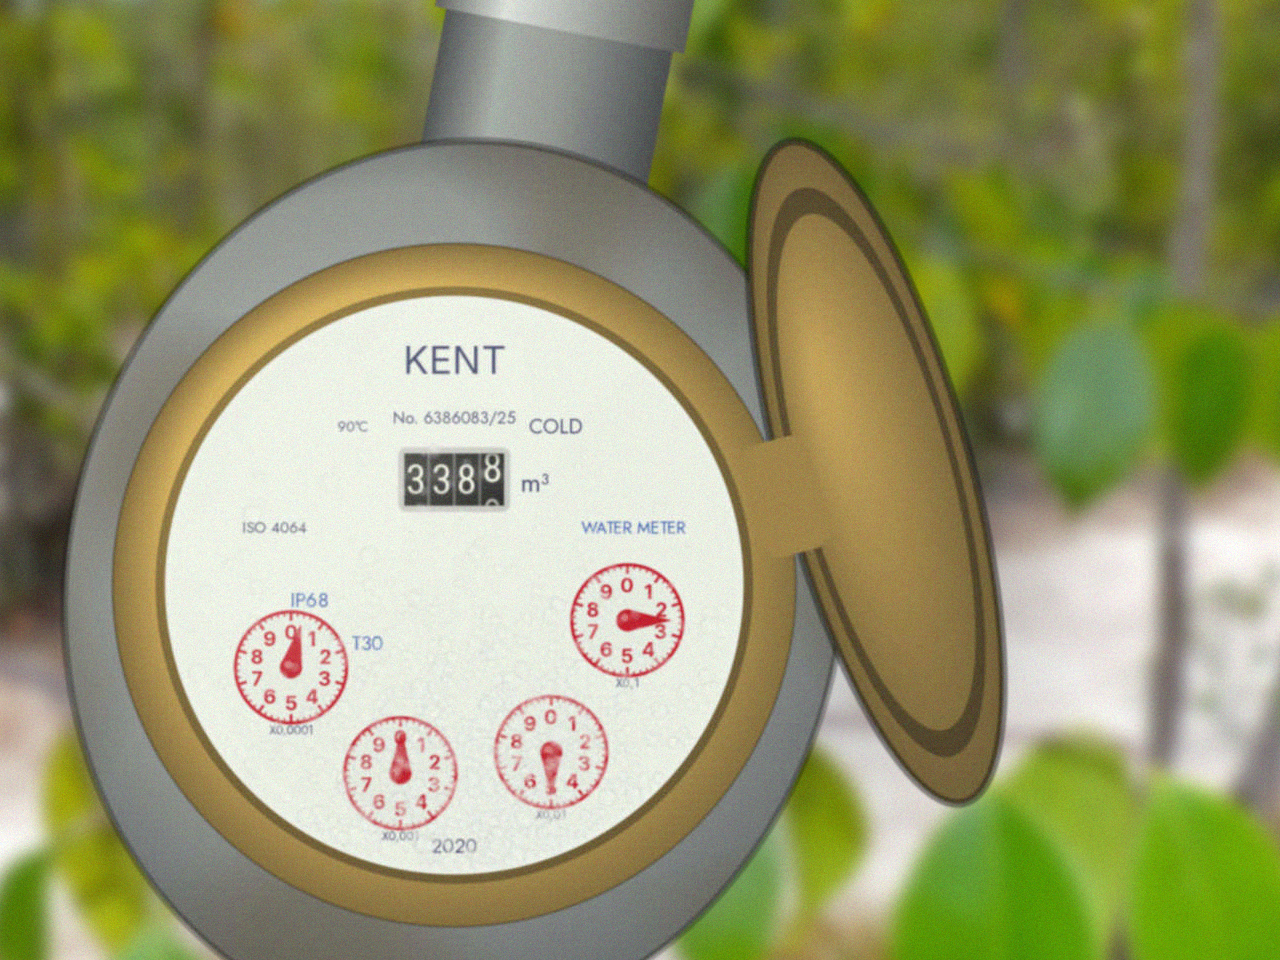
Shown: 3388.2500
